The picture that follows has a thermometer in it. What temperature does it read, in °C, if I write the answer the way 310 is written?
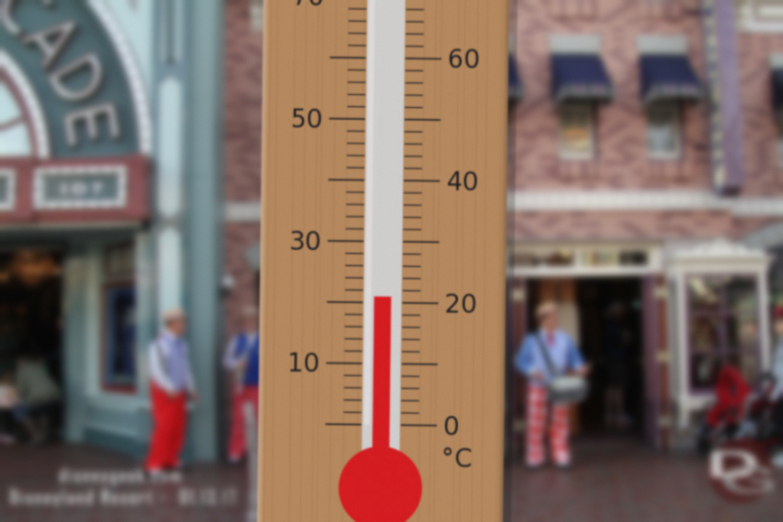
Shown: 21
